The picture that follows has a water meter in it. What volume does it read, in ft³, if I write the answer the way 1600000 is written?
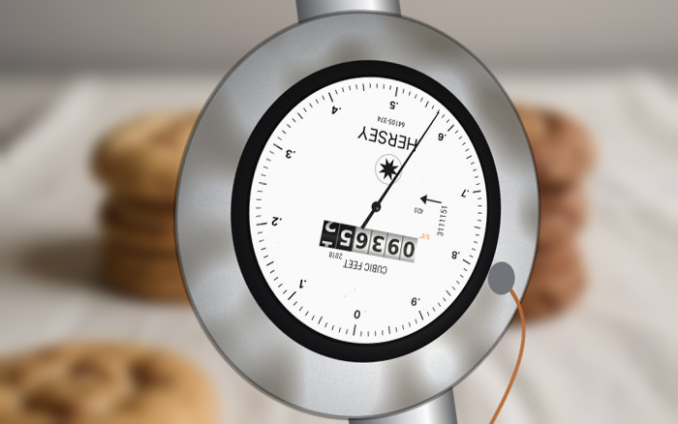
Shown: 93651.57
